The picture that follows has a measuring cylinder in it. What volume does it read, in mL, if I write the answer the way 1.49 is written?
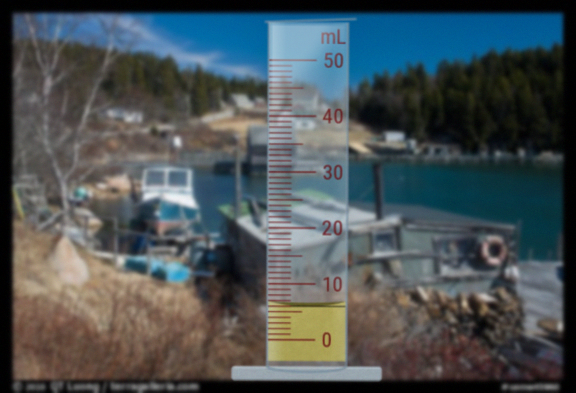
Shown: 6
